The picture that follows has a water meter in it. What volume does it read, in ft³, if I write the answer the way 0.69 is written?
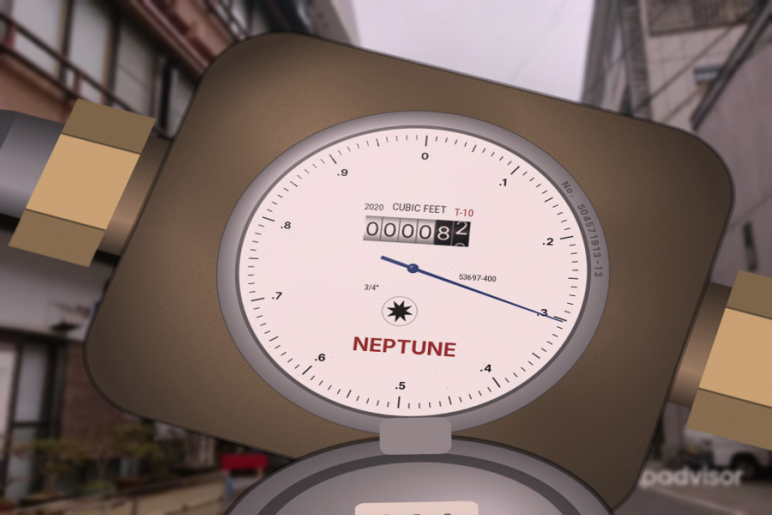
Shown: 82.30
